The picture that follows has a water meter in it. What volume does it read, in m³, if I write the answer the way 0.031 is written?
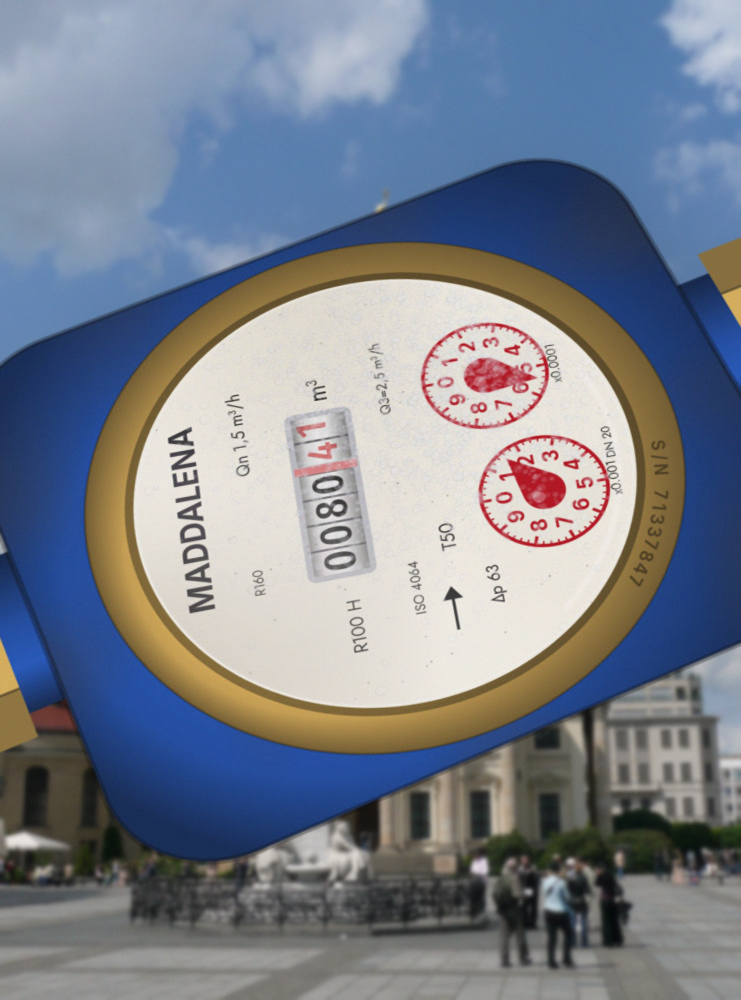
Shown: 80.4115
